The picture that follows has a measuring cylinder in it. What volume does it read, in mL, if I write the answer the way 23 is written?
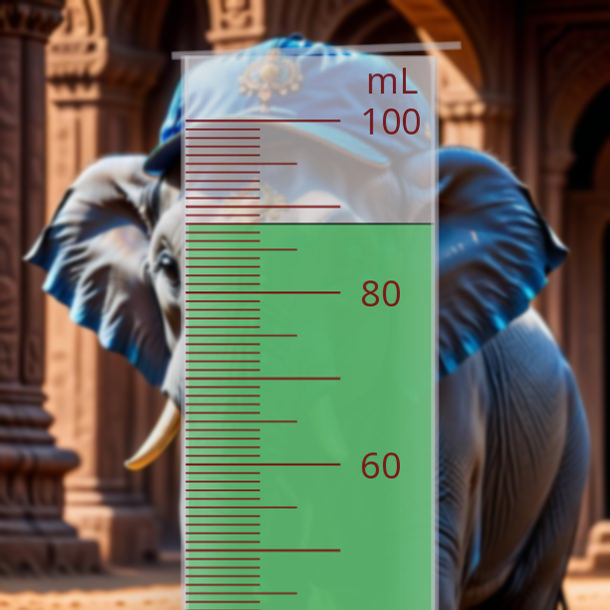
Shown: 88
